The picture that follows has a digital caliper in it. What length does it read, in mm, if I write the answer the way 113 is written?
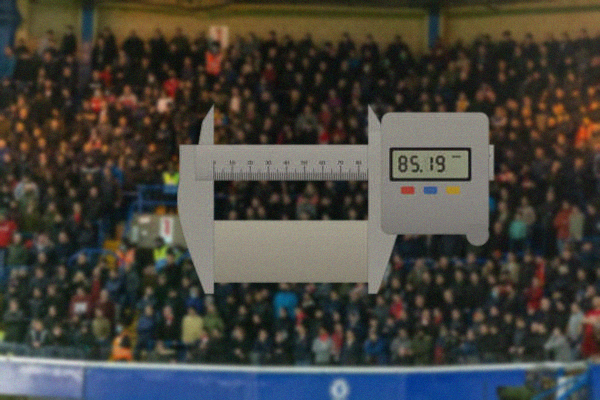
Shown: 85.19
